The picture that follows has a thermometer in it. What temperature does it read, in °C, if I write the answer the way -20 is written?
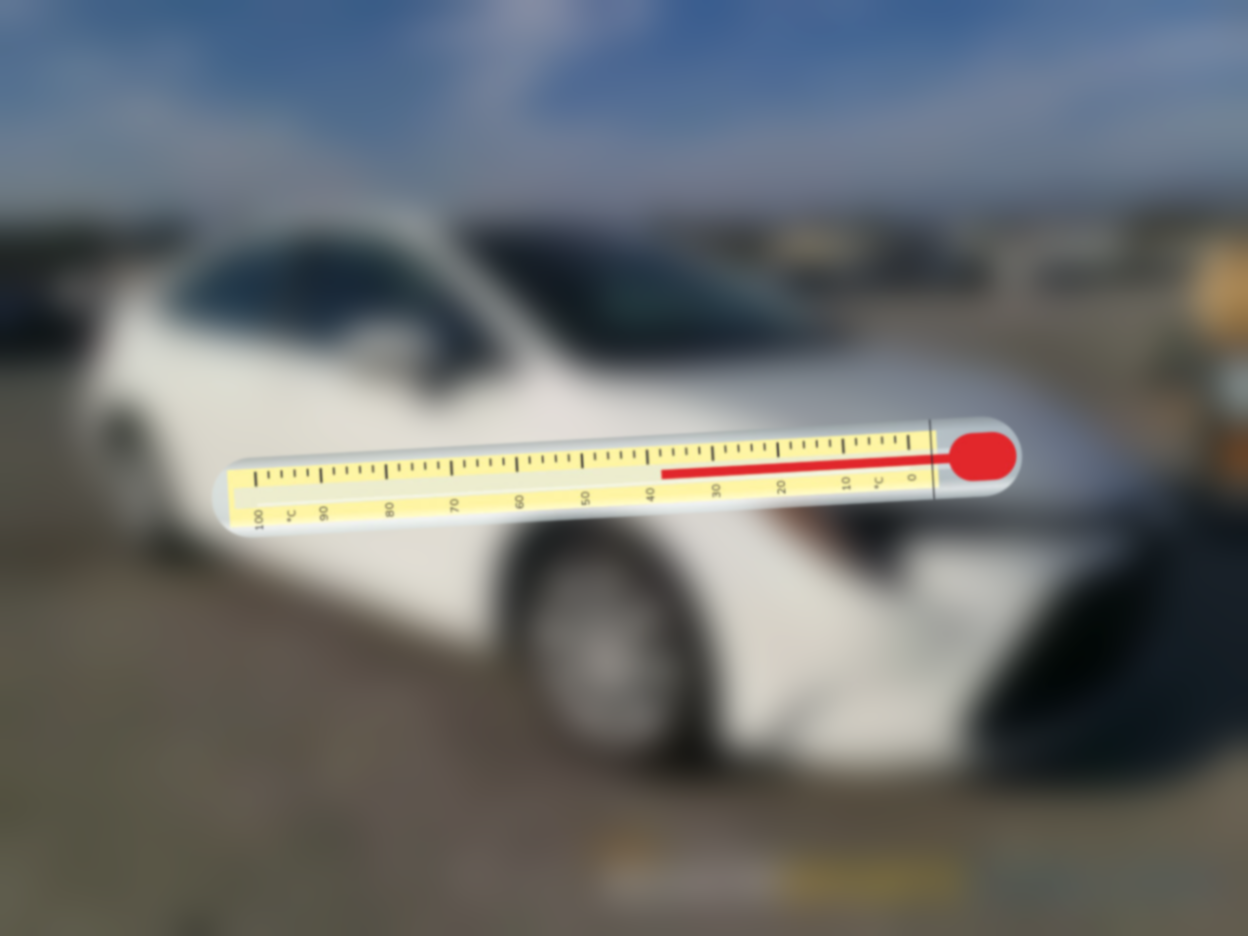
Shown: 38
